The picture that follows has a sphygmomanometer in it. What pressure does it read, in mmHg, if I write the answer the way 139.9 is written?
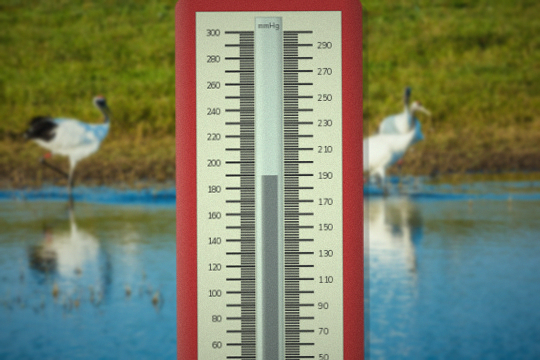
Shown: 190
